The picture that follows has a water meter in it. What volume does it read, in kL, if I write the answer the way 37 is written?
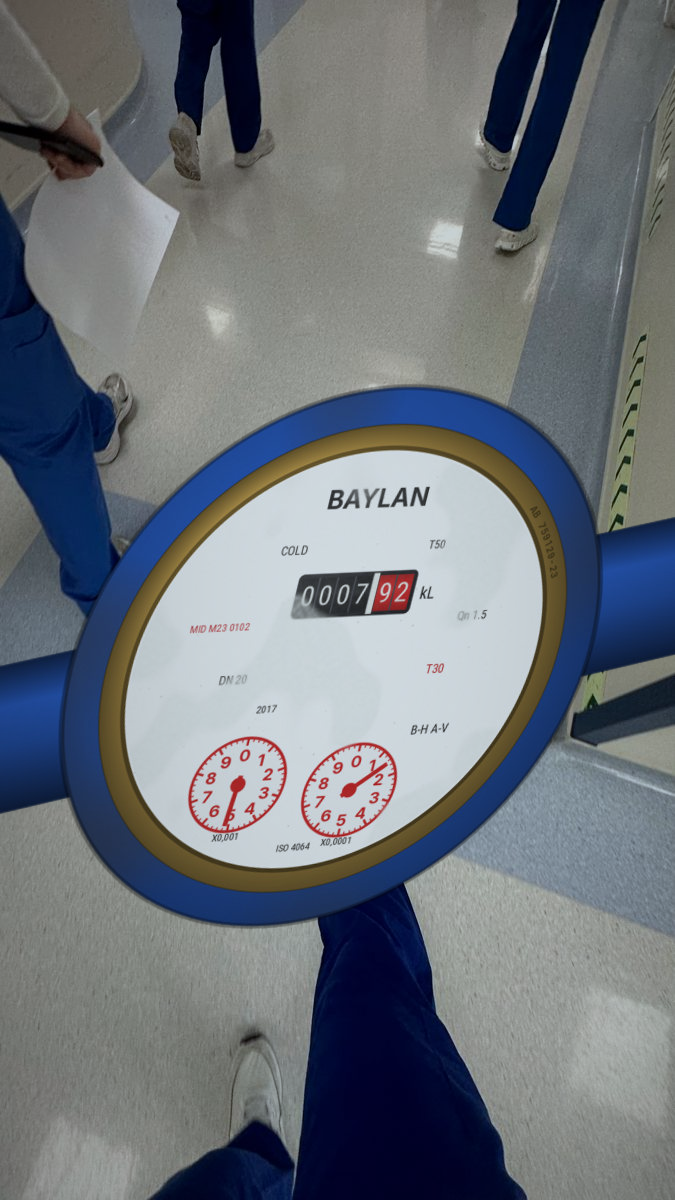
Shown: 7.9251
